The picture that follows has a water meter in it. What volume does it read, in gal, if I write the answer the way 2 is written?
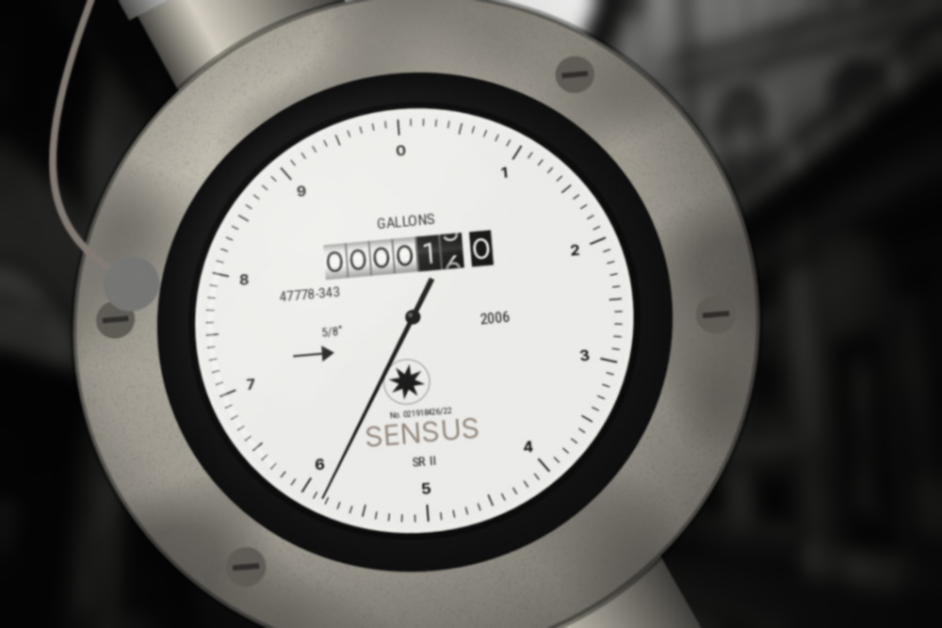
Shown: 155.8
